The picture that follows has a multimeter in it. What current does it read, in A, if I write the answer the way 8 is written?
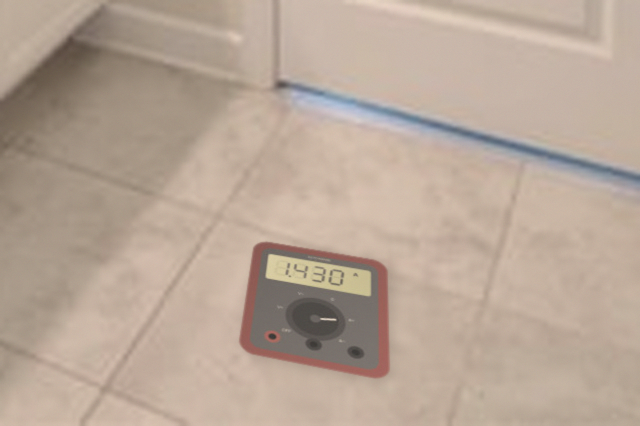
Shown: 1.430
